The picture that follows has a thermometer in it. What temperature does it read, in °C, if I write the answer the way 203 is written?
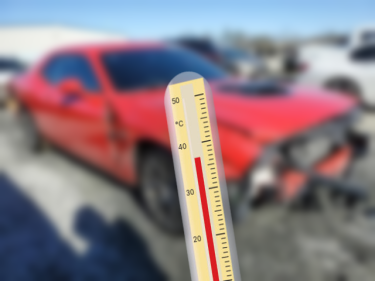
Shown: 37
